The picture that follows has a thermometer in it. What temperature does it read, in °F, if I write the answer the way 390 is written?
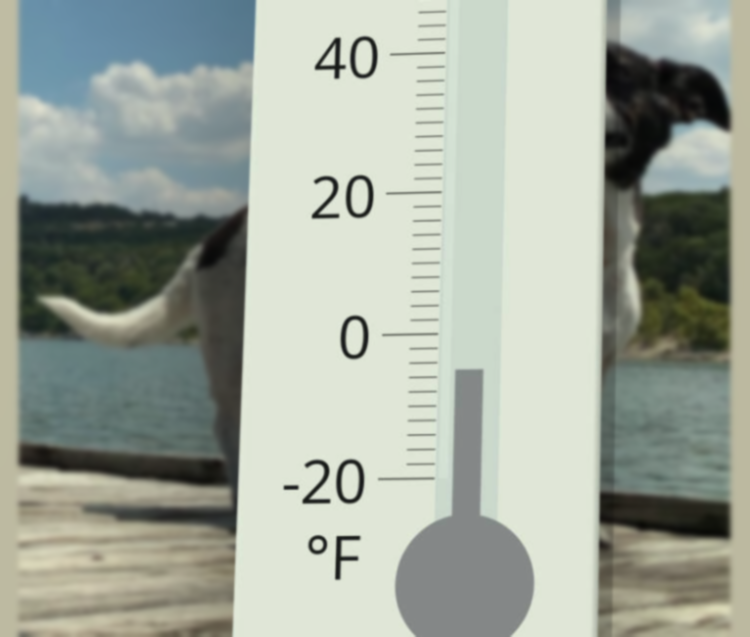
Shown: -5
